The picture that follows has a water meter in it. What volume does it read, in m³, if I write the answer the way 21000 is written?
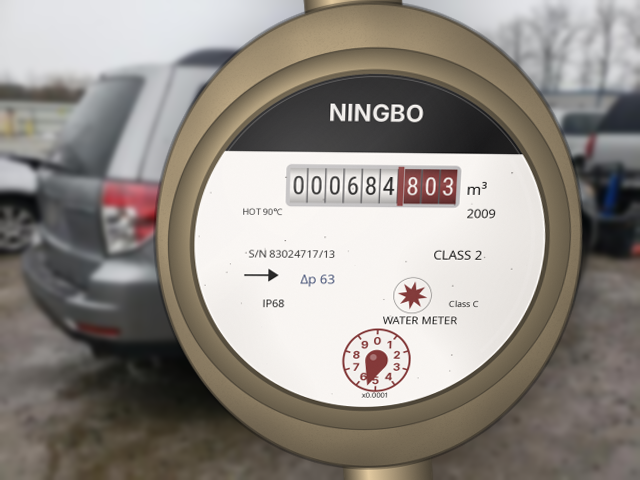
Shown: 684.8035
